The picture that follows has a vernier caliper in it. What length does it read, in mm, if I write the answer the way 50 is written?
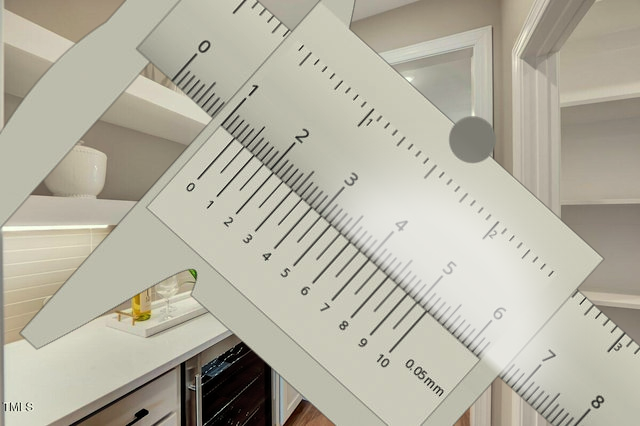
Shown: 12.8
